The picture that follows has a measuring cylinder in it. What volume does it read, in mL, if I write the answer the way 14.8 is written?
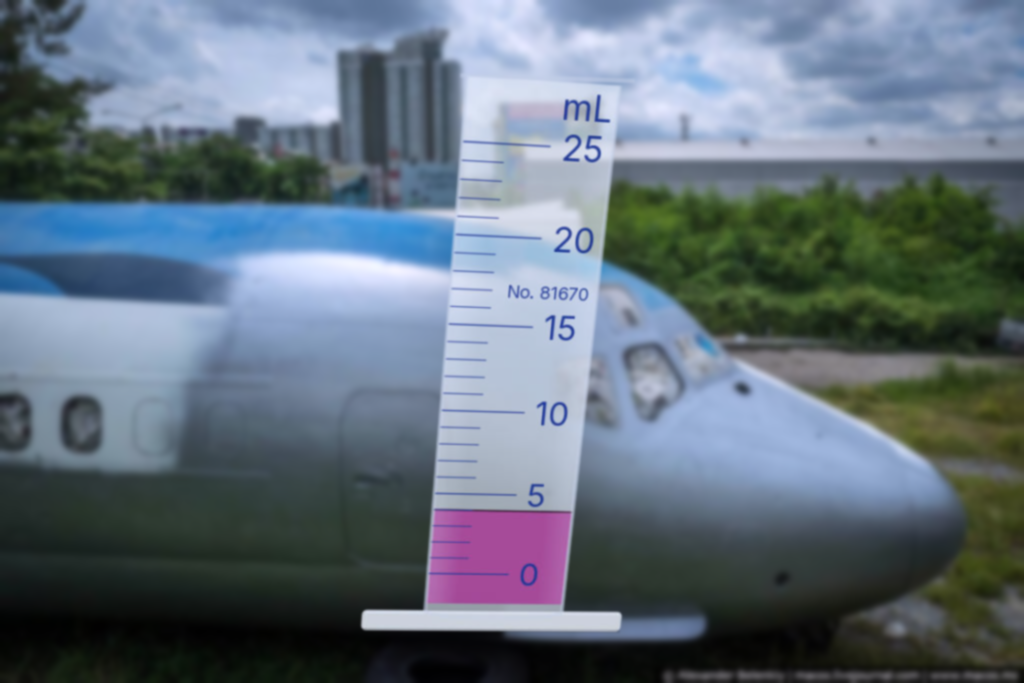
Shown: 4
